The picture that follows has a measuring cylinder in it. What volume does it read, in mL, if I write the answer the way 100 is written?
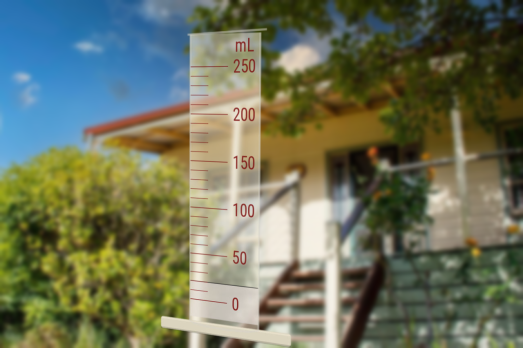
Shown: 20
